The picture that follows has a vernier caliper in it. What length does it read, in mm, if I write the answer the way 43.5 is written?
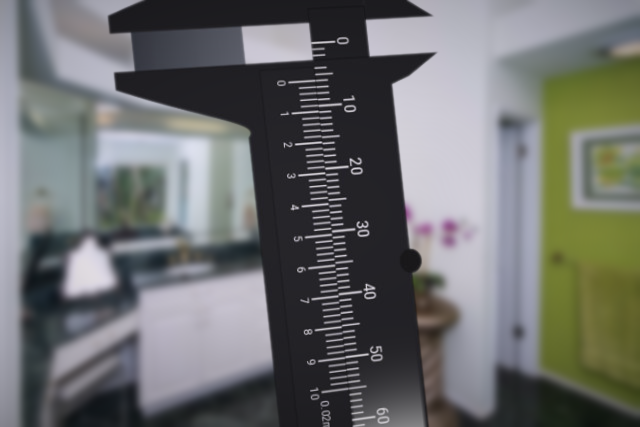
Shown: 6.0
